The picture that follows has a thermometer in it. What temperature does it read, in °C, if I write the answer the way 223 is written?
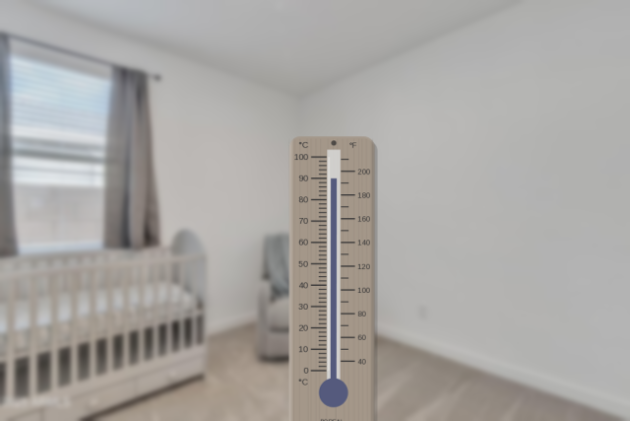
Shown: 90
